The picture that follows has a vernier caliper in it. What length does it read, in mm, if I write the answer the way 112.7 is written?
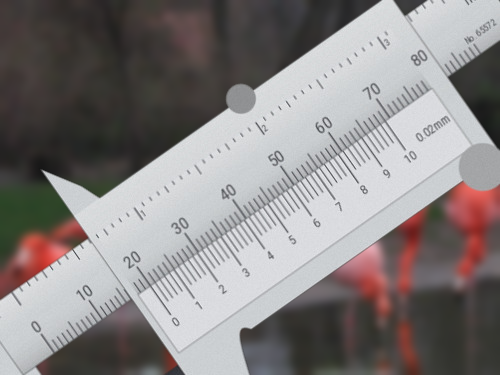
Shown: 20.0
